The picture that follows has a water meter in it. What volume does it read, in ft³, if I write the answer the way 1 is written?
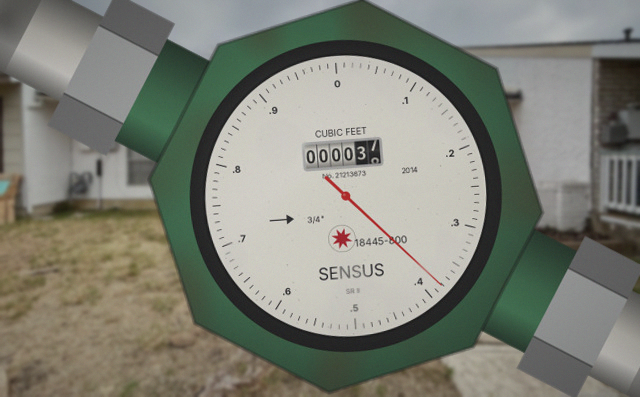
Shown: 37.38
